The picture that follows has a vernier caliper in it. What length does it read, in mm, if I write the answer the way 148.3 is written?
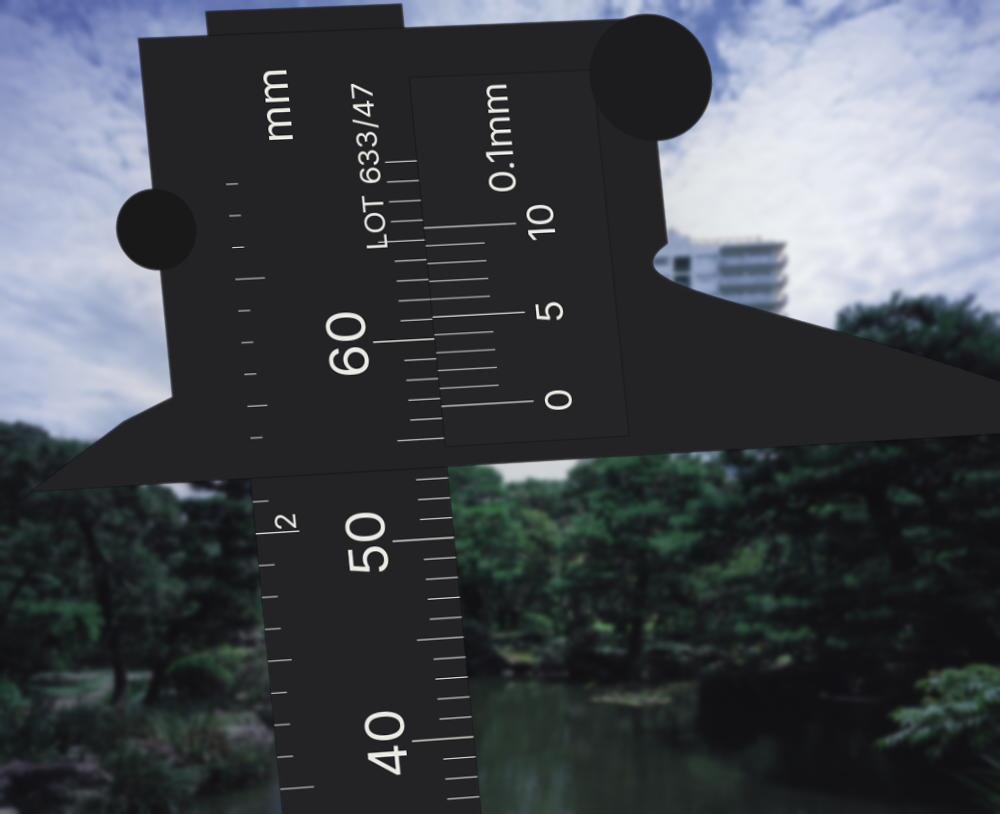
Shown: 56.6
